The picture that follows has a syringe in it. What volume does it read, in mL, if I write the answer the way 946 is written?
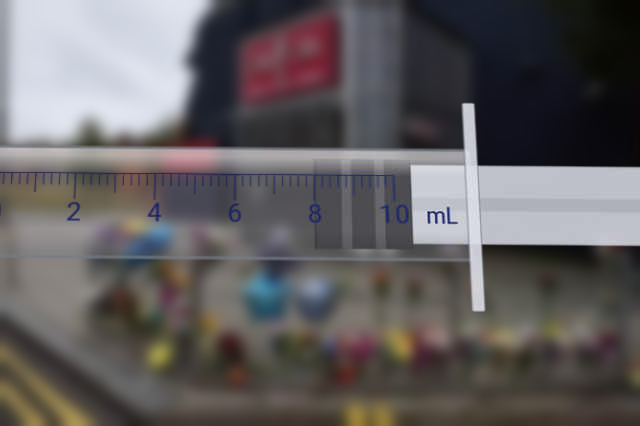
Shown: 8
